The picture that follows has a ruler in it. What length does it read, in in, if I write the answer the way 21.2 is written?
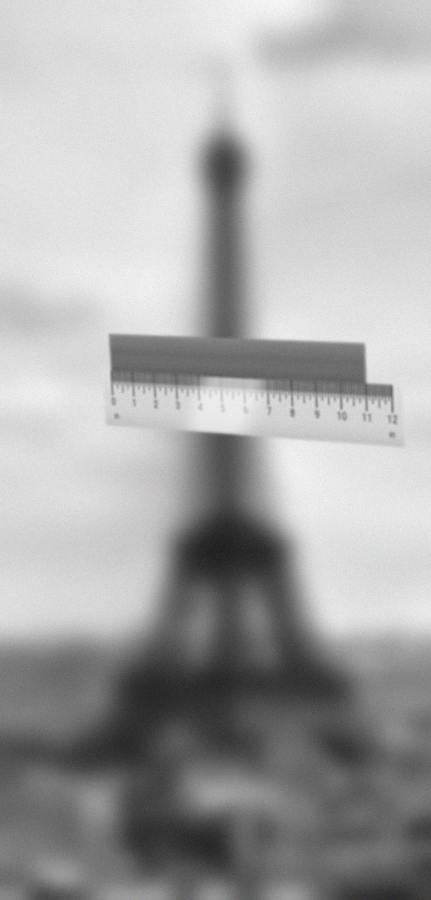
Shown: 11
